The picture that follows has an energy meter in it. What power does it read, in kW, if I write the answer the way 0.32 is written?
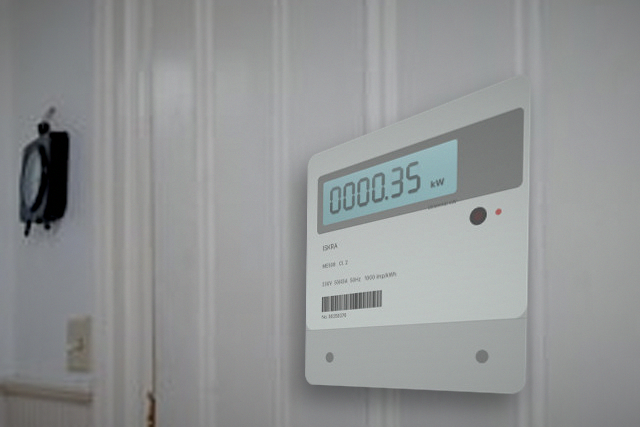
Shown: 0.35
